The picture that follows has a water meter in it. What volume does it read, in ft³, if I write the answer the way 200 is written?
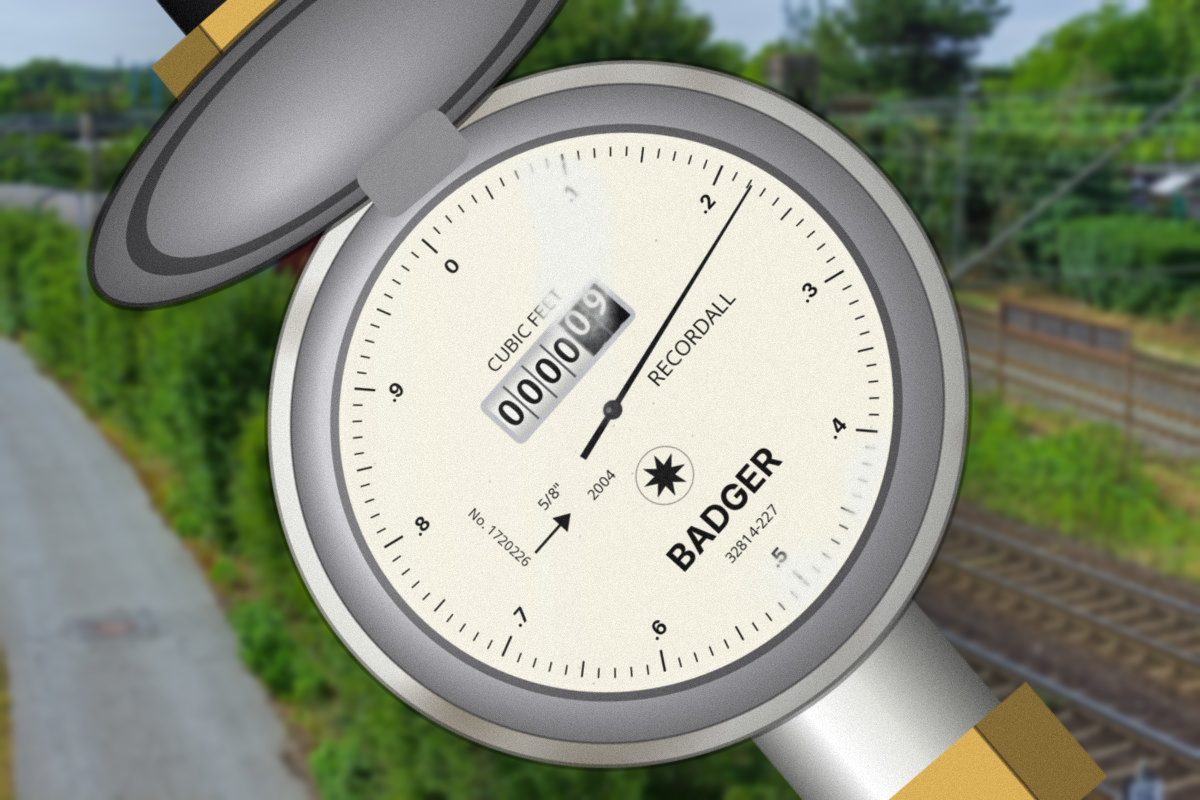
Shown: 9.22
